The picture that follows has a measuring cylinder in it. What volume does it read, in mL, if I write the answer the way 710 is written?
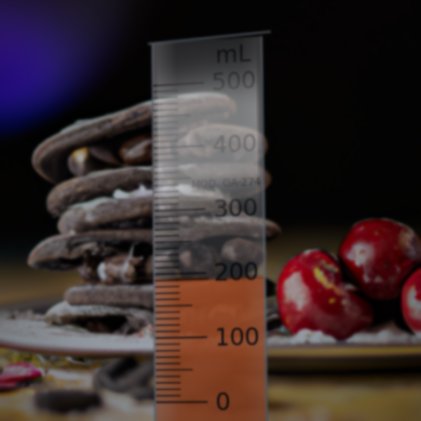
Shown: 190
